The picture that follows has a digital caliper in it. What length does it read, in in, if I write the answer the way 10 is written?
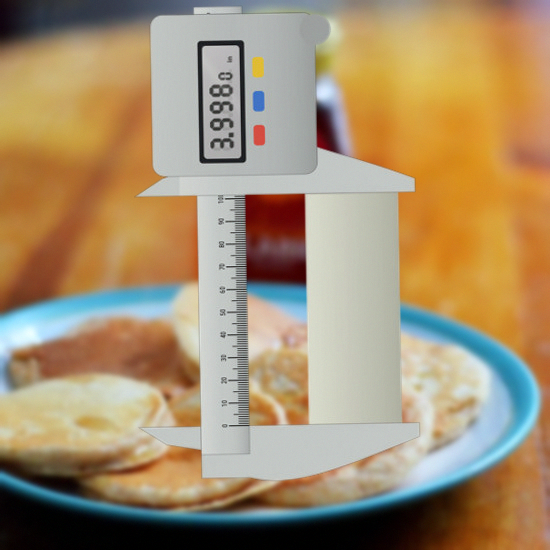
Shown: 3.9980
